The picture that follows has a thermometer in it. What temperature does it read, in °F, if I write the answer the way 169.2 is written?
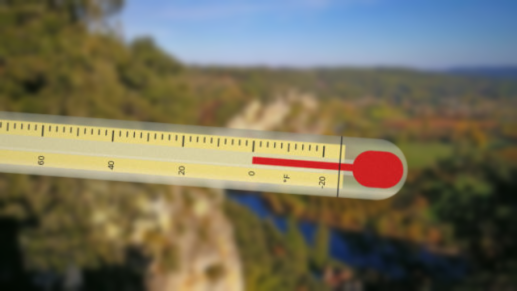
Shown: 0
